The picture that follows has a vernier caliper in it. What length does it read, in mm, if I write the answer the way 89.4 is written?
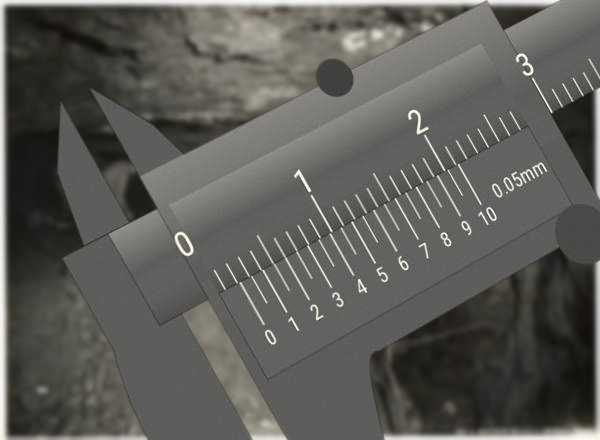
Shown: 2.2
